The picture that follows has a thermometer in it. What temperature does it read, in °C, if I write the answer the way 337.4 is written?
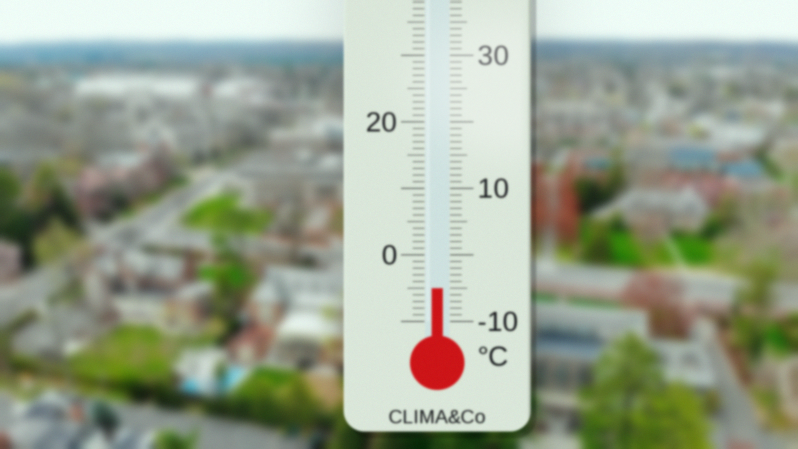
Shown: -5
